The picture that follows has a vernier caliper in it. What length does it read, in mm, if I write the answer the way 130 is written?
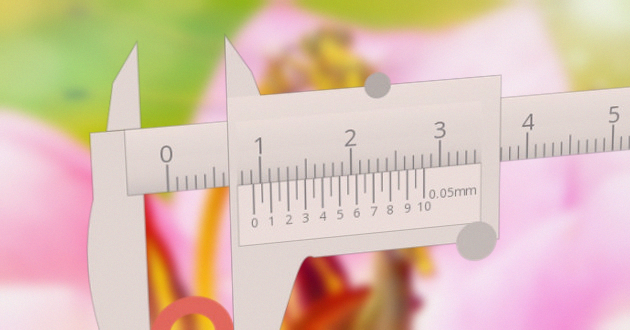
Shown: 9.2
